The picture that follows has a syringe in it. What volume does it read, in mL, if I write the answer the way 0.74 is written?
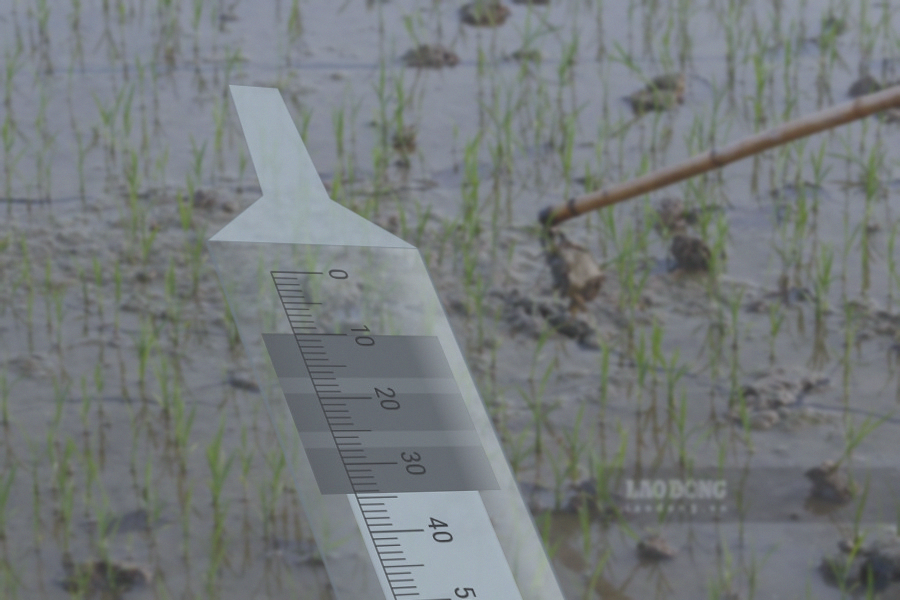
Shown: 10
